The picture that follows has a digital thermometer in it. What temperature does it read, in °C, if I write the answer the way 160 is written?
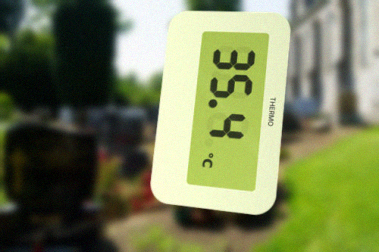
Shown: 35.4
